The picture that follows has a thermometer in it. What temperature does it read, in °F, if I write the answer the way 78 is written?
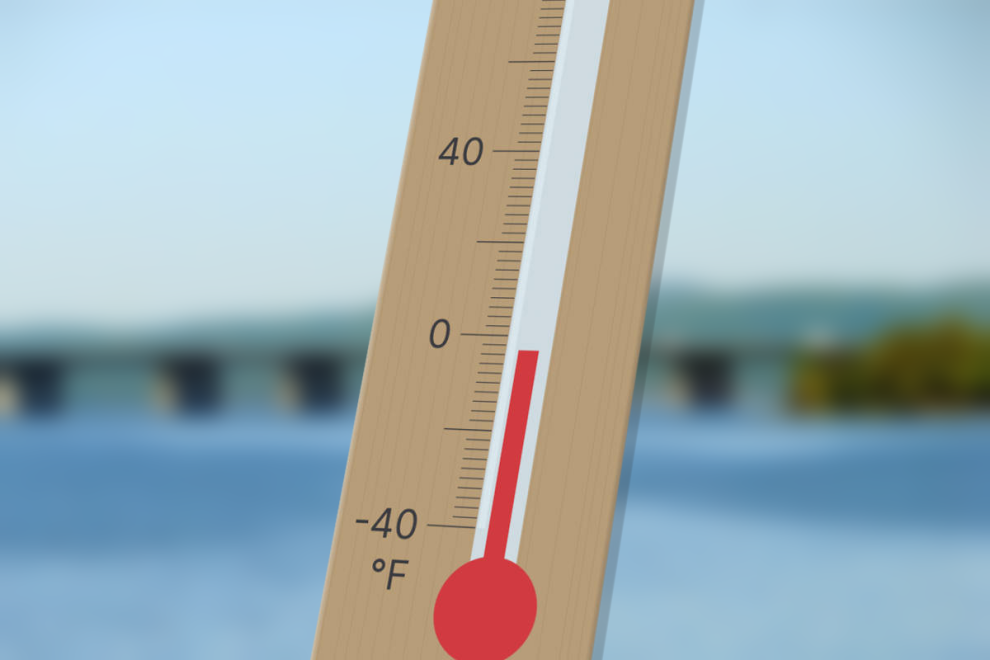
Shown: -3
